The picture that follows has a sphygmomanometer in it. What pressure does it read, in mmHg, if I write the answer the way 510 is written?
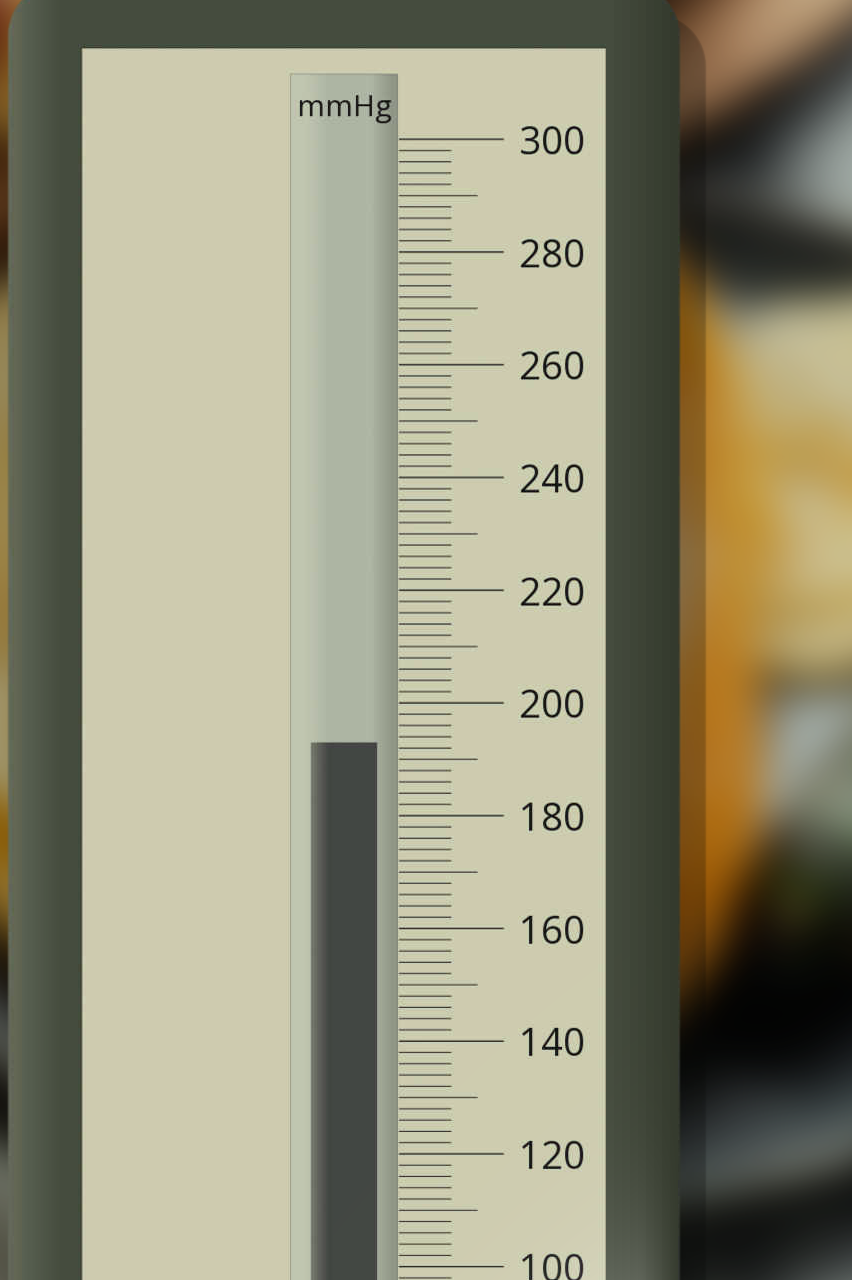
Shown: 193
